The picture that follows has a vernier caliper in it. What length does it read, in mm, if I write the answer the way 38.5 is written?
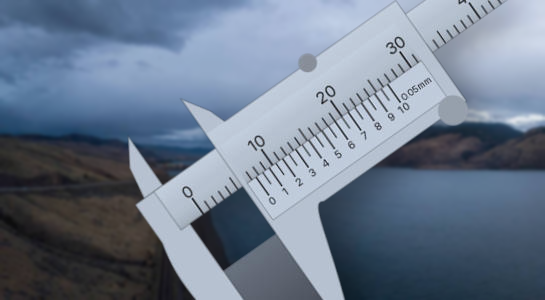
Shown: 7.6
